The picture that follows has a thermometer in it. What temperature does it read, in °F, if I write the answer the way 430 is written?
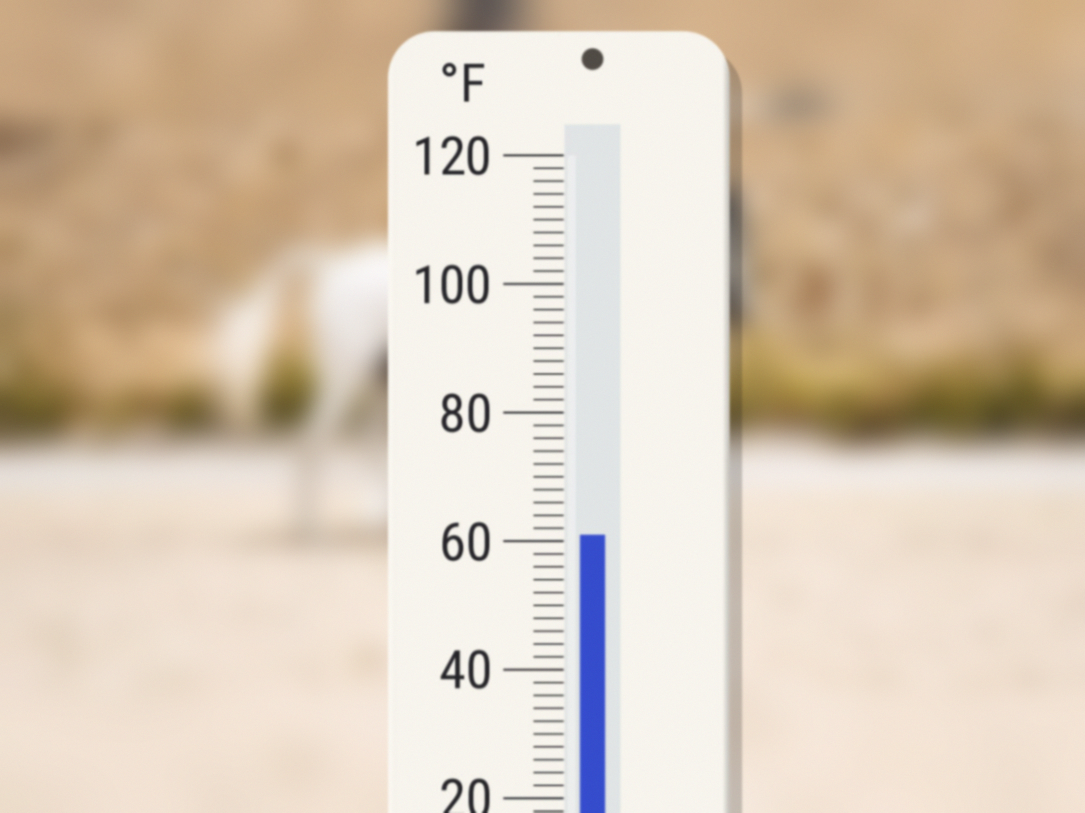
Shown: 61
